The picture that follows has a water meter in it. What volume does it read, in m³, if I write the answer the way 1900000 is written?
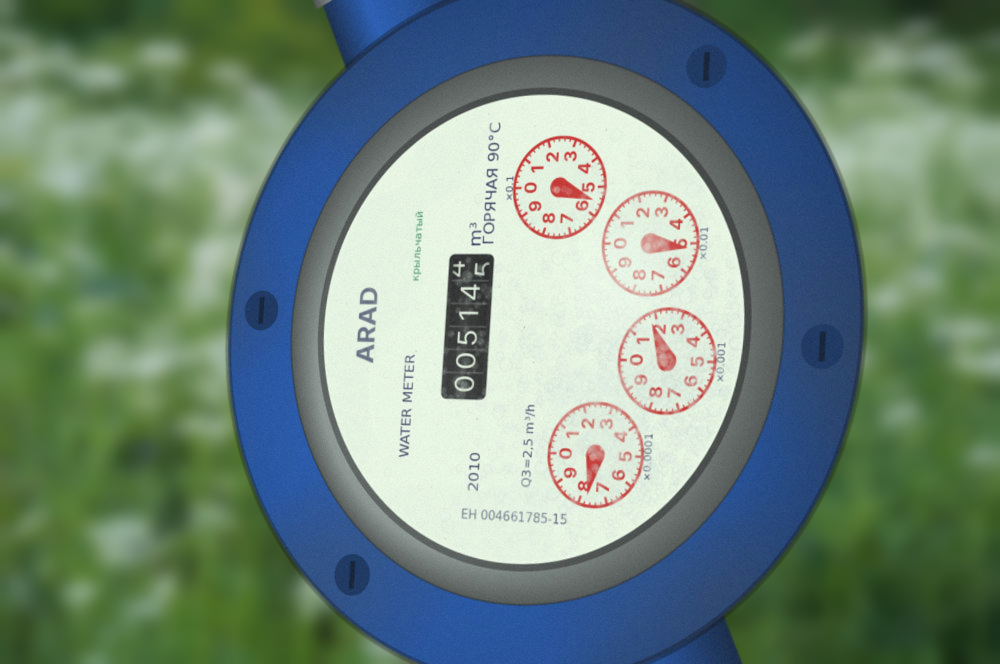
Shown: 5144.5517
